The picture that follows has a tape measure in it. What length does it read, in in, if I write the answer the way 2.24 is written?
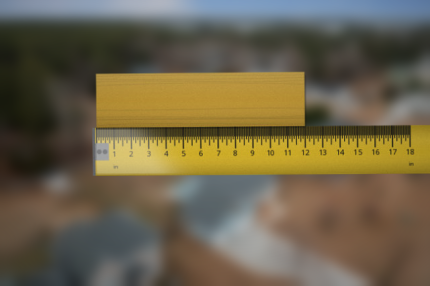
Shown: 12
